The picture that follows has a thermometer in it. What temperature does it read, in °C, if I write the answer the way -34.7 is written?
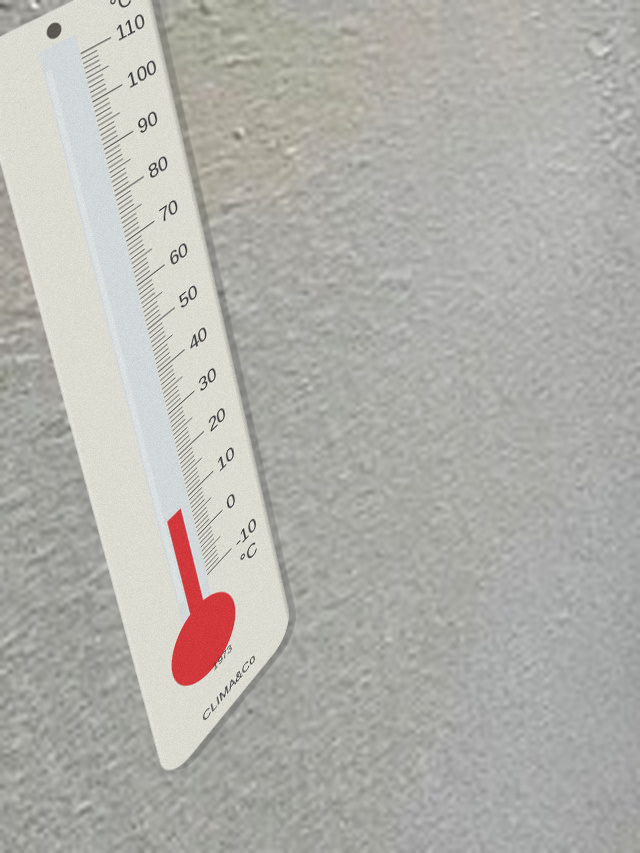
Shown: 9
